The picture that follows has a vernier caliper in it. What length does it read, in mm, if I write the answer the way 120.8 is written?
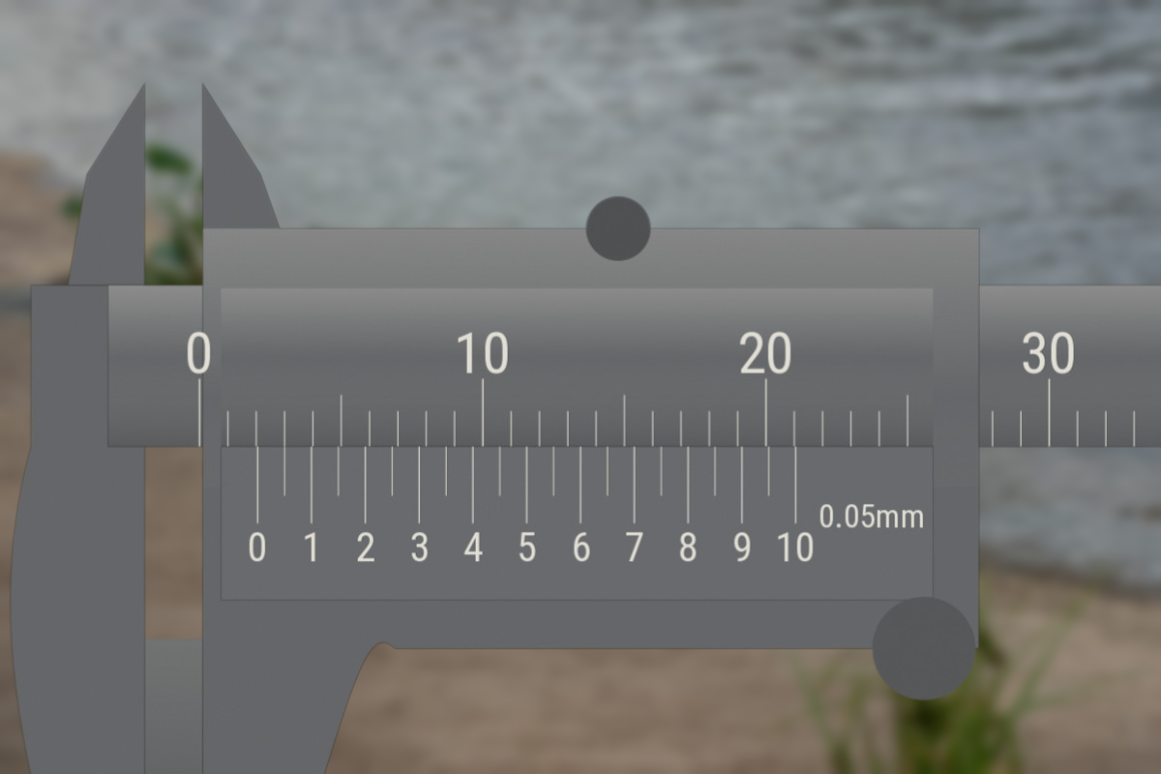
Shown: 2.05
